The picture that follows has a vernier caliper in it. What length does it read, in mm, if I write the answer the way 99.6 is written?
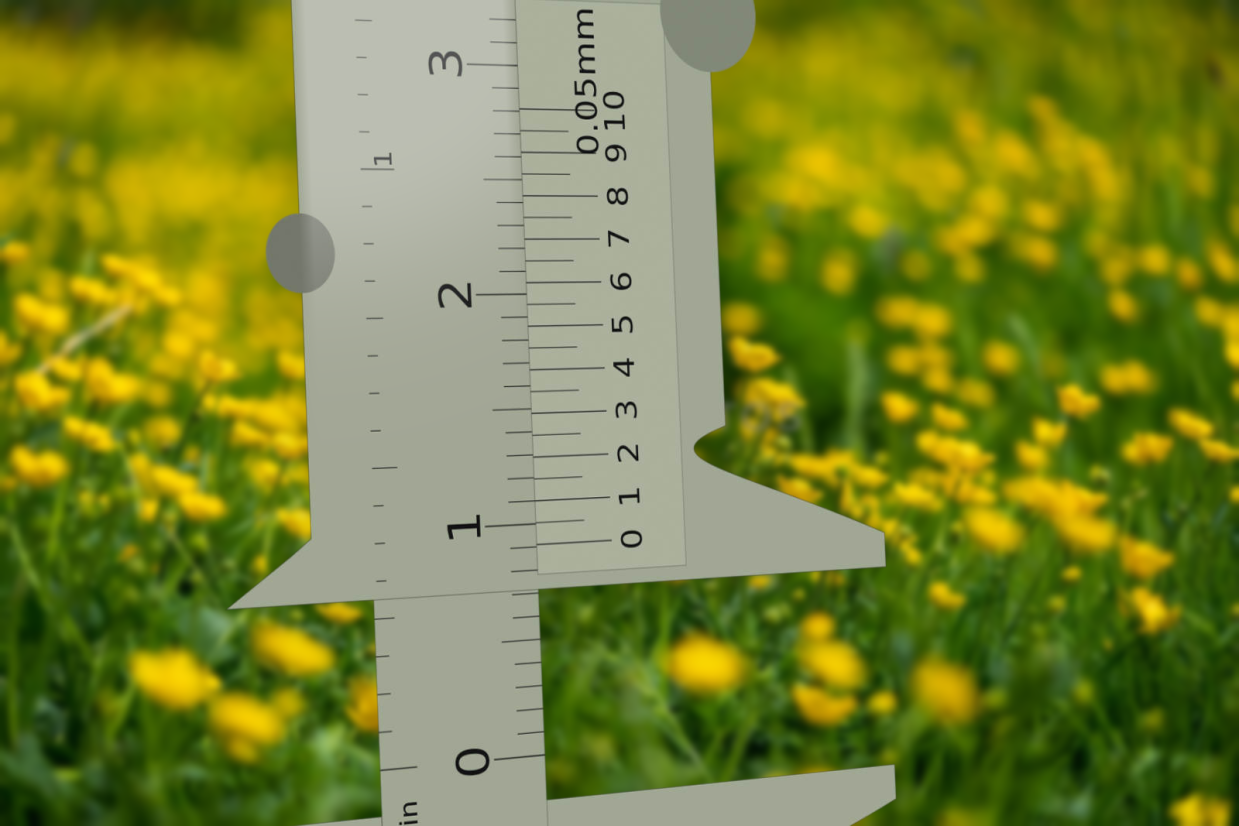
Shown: 9.10
